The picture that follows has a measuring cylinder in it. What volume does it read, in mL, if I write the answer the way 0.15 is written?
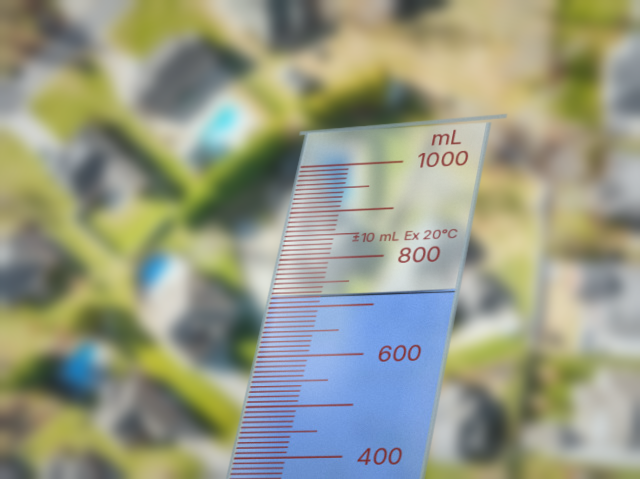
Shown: 720
